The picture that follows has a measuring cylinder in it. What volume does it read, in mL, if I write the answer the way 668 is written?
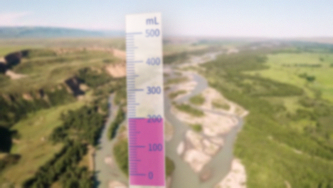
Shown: 200
